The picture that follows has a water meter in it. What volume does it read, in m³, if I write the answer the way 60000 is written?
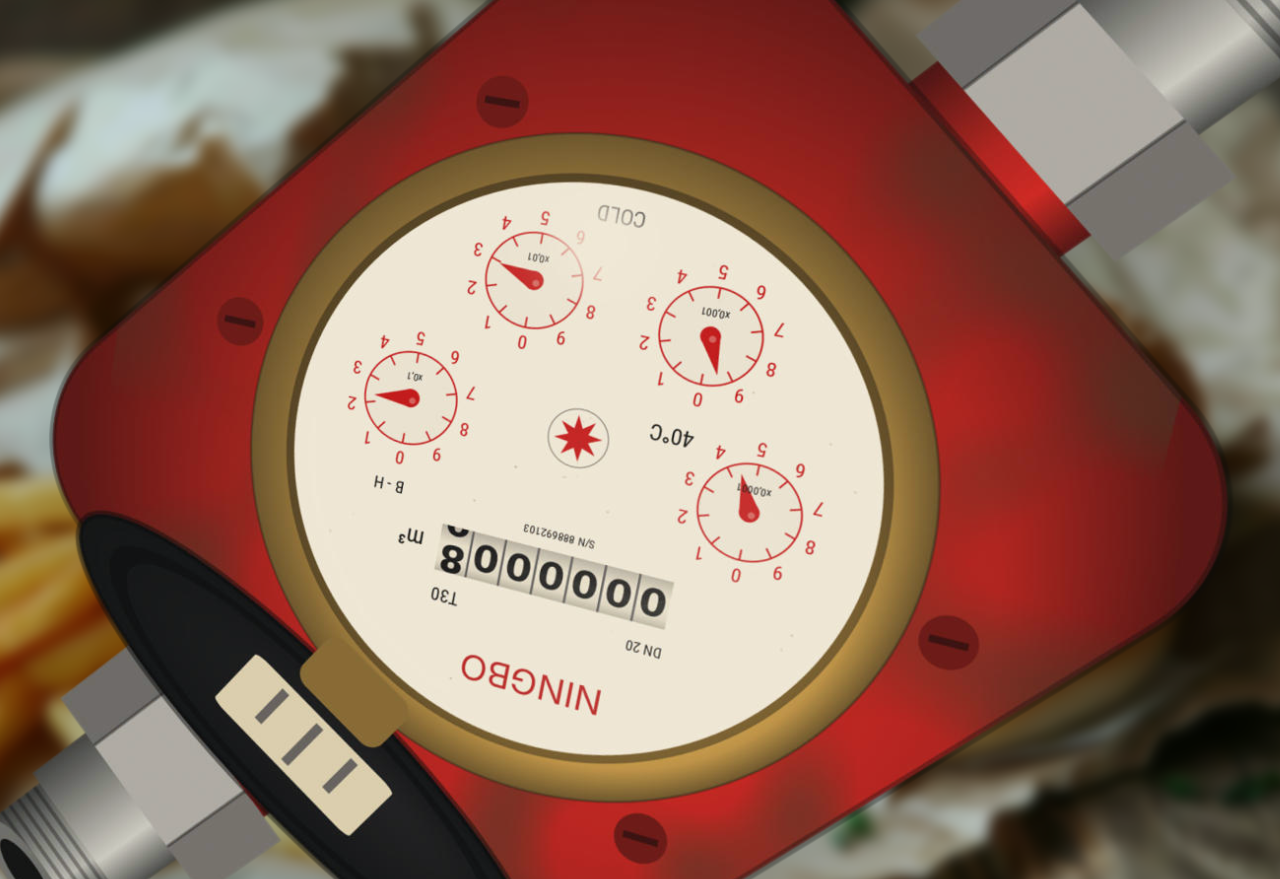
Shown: 8.2294
